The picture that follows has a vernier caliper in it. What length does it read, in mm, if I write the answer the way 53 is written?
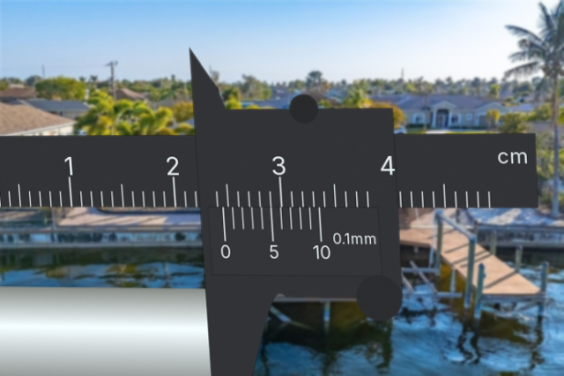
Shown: 24.5
